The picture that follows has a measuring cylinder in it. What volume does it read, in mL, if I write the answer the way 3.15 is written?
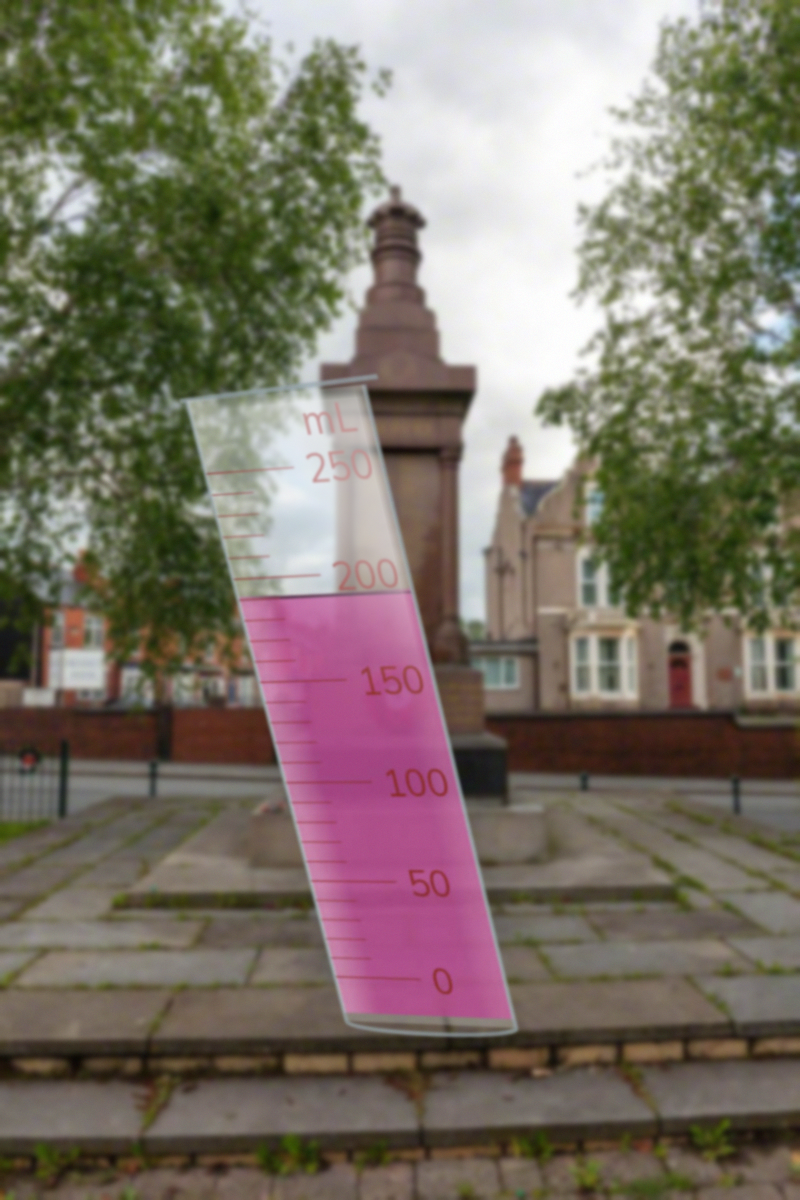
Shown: 190
